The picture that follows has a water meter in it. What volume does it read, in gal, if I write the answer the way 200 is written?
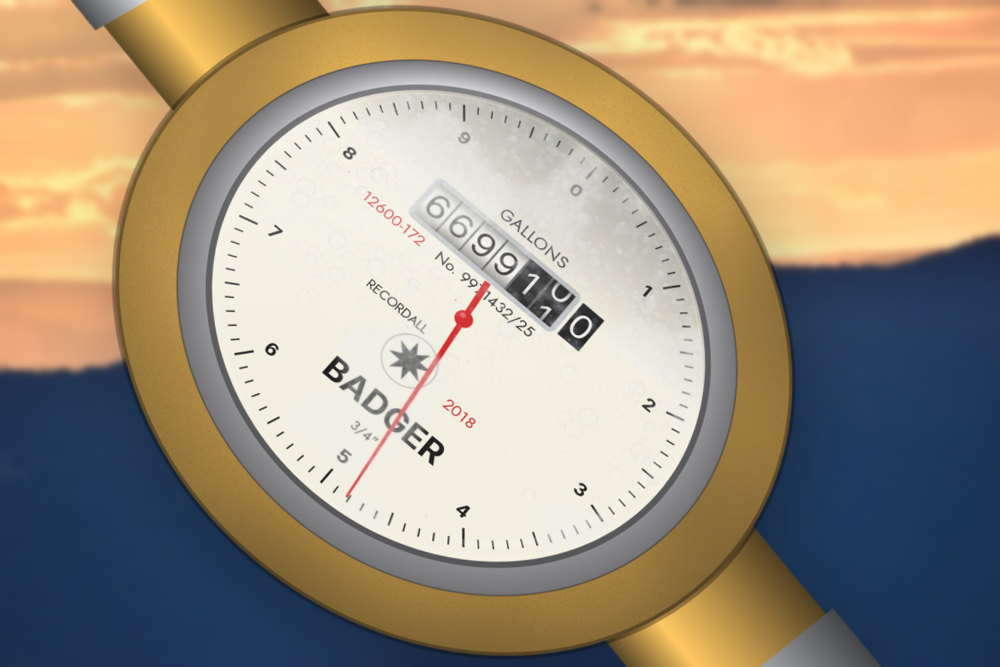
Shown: 6699104.8
